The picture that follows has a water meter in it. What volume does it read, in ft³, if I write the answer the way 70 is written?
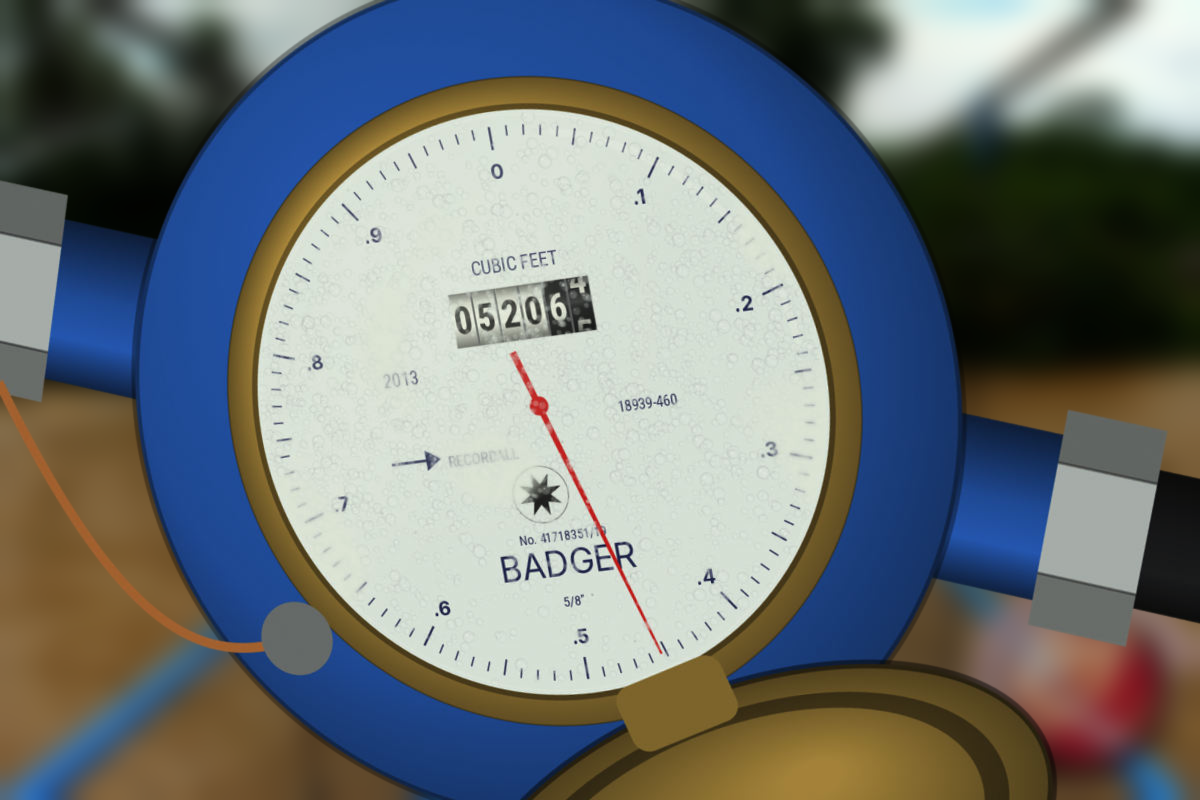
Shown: 52064.45
